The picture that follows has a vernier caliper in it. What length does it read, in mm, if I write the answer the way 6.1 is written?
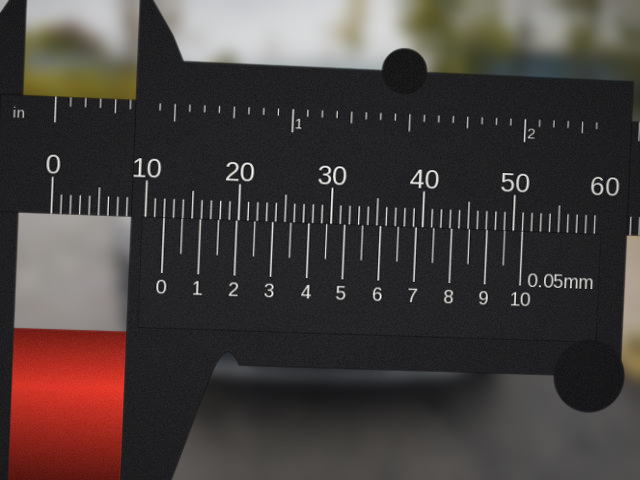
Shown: 12.0
